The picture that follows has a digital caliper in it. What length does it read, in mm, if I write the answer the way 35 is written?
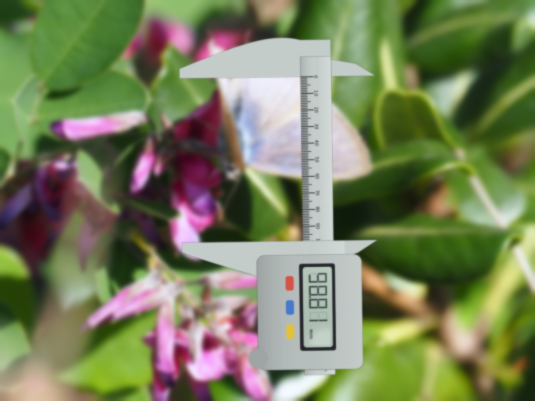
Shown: 98.81
